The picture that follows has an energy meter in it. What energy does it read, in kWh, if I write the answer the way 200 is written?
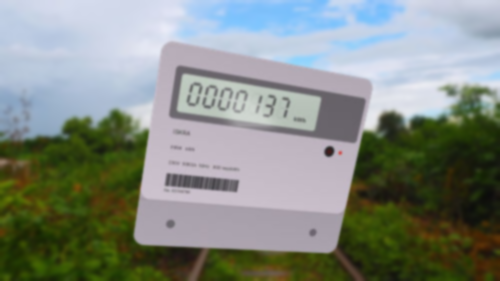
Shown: 137
